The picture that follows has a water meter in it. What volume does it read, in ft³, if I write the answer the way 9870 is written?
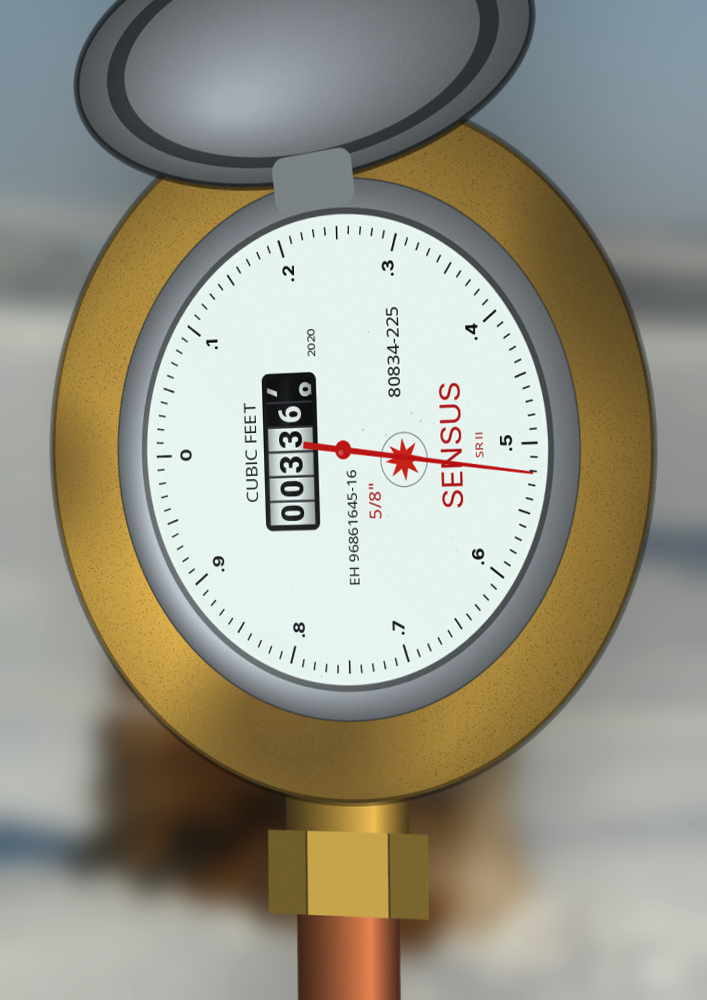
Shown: 3367.52
